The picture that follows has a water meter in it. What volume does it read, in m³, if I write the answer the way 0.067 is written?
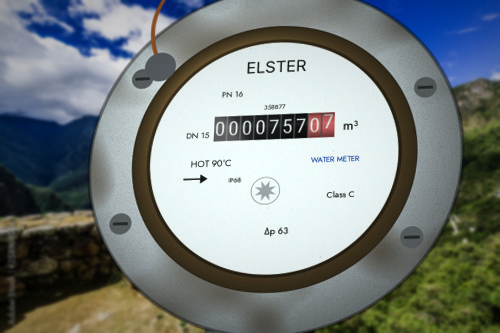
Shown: 757.07
